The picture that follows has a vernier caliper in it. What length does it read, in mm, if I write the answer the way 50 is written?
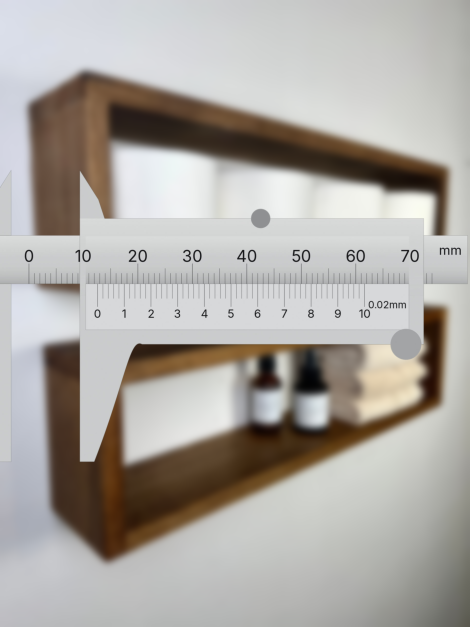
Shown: 12.6
